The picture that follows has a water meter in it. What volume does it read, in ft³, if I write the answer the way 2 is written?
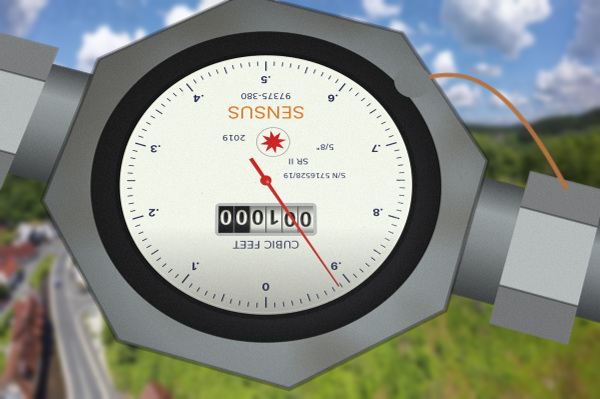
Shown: 999.91
